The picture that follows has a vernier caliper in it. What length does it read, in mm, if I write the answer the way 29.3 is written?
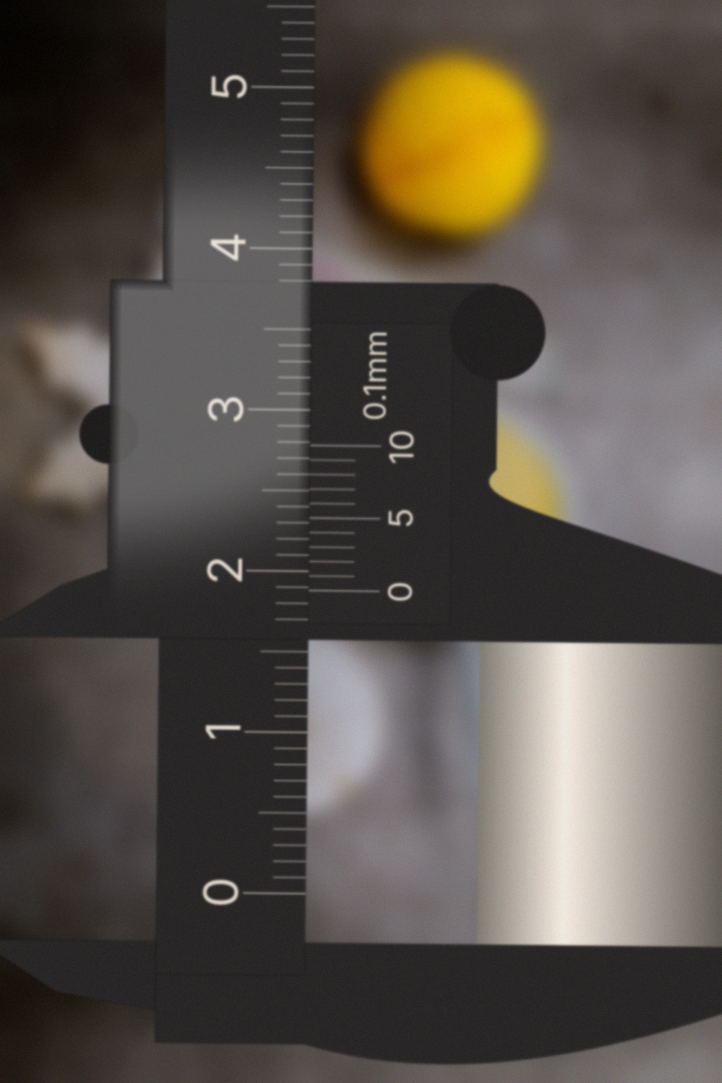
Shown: 18.8
